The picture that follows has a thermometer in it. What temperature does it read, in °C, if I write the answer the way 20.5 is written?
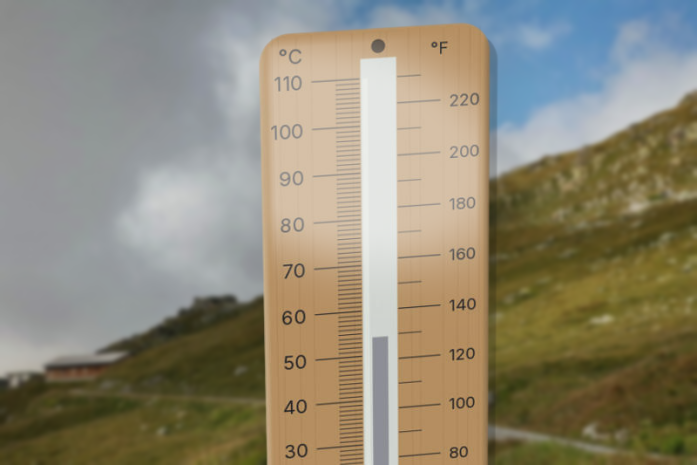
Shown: 54
